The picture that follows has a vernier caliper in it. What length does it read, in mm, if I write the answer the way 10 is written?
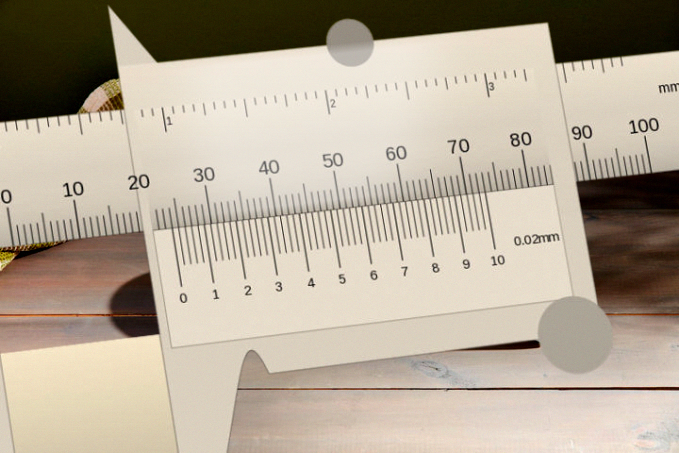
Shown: 24.0
